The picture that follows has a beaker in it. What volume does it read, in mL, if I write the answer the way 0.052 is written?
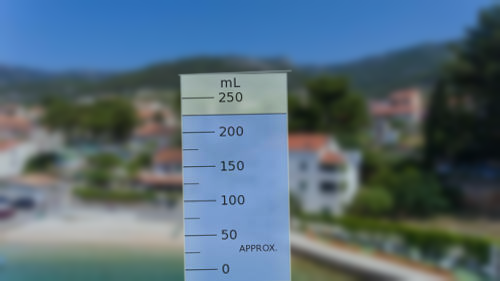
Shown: 225
